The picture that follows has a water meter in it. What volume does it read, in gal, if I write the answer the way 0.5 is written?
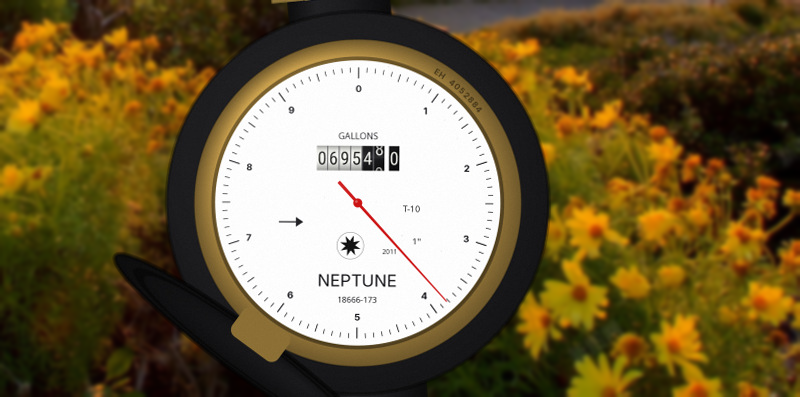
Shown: 695483.8
